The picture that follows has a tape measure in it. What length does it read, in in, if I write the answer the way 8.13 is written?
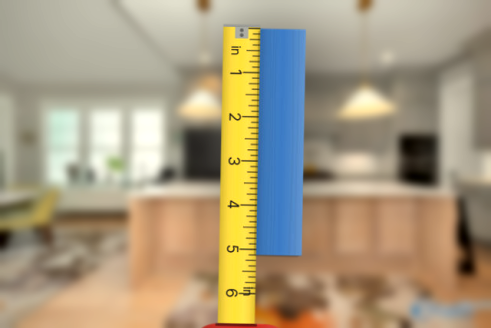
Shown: 5.125
